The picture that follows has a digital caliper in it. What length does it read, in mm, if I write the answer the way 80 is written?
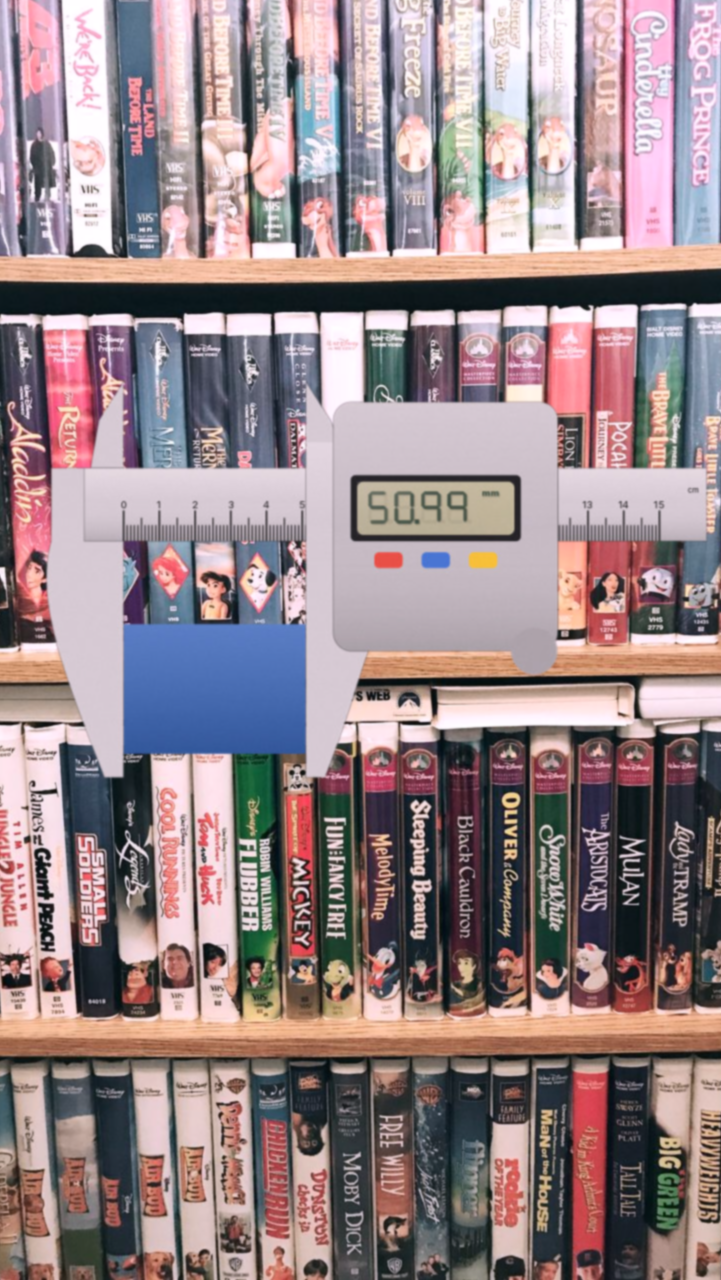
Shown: 50.99
